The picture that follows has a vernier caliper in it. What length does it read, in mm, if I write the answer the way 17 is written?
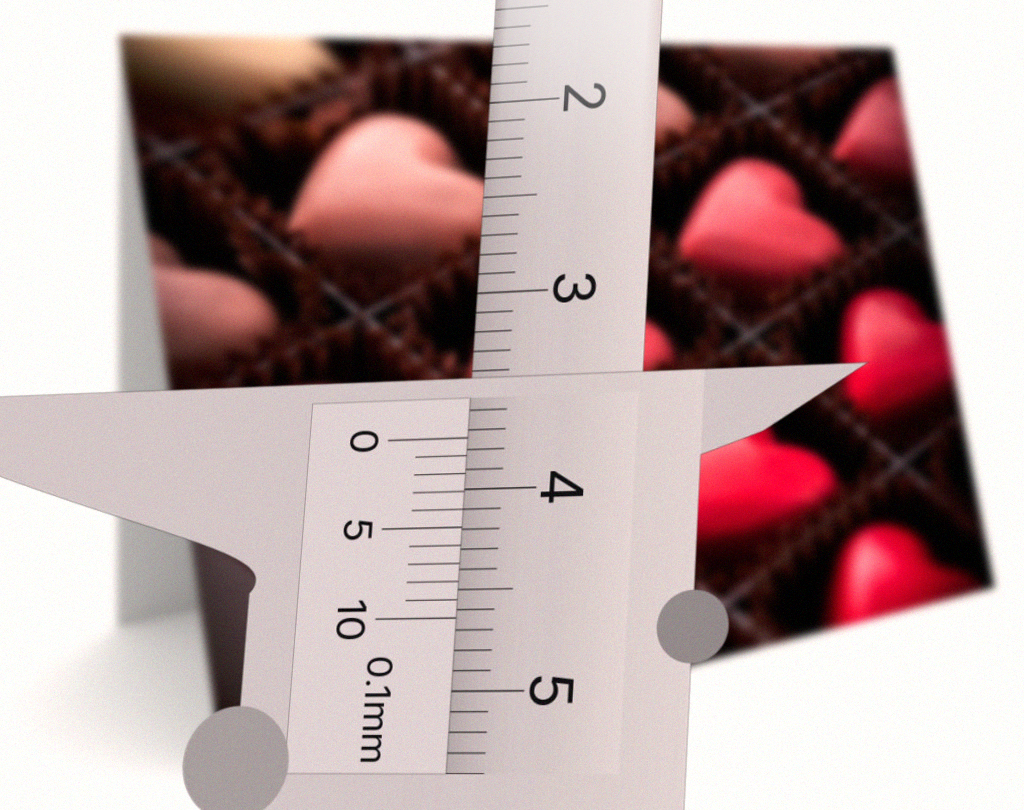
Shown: 37.4
